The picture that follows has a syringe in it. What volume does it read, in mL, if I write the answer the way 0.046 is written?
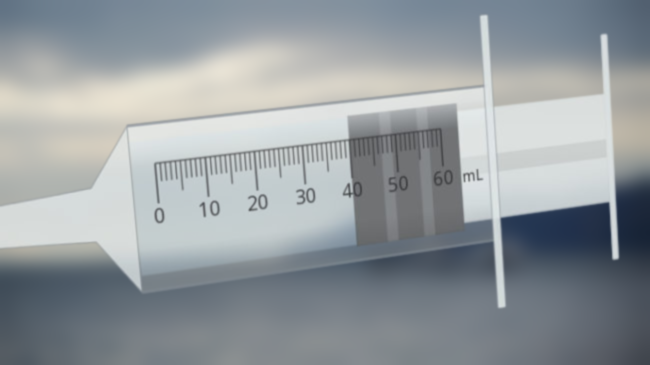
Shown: 40
